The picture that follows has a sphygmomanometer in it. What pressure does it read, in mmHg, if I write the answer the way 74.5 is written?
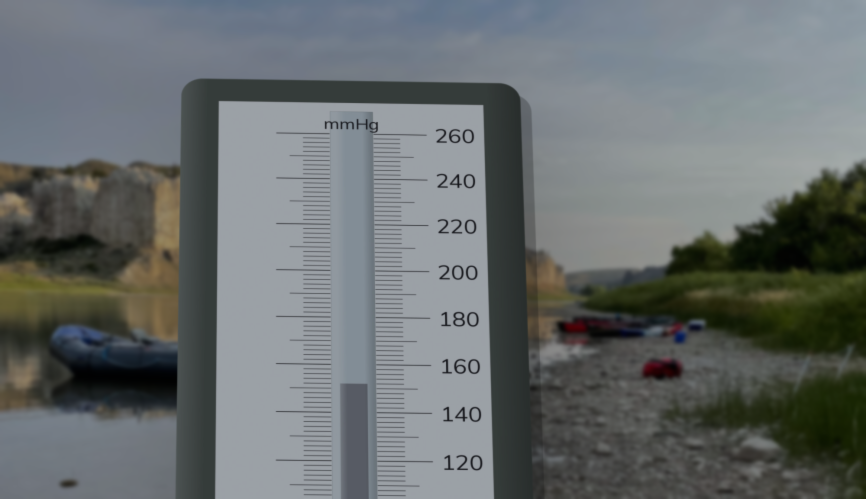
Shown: 152
